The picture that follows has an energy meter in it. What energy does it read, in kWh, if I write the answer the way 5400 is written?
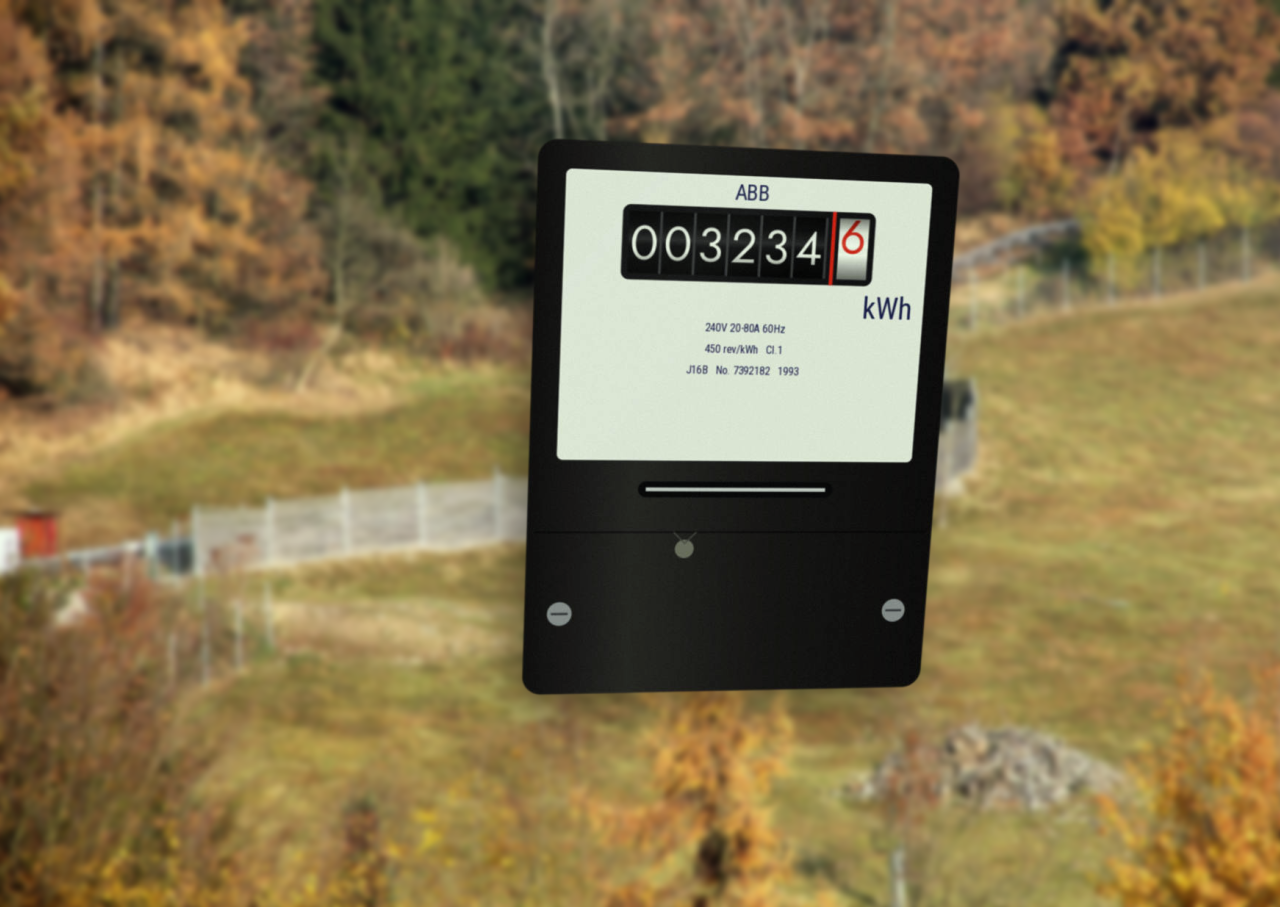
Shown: 3234.6
